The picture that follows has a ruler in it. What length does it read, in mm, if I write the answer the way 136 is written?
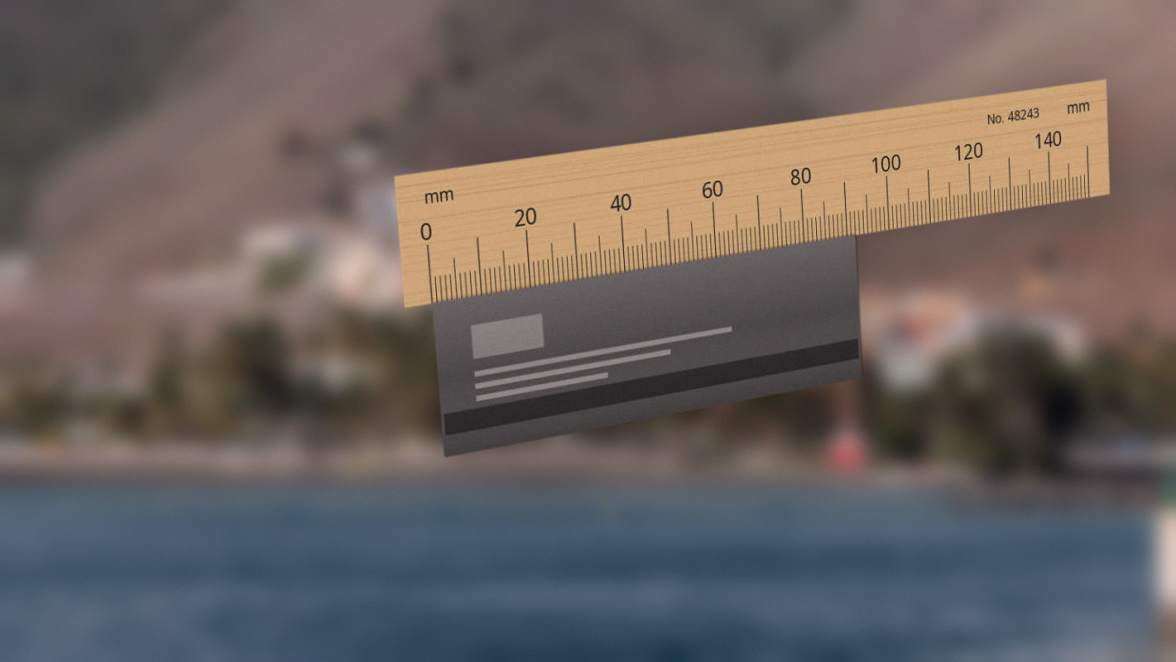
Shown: 92
